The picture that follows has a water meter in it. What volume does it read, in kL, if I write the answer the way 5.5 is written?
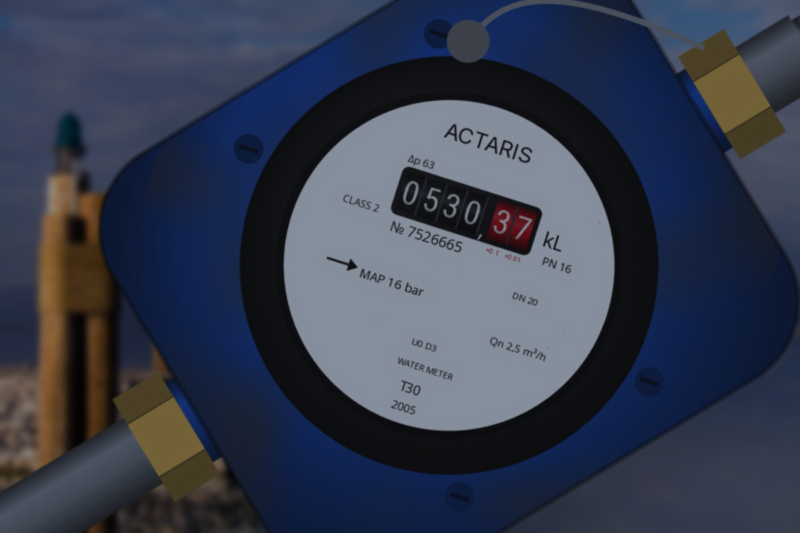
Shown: 530.37
